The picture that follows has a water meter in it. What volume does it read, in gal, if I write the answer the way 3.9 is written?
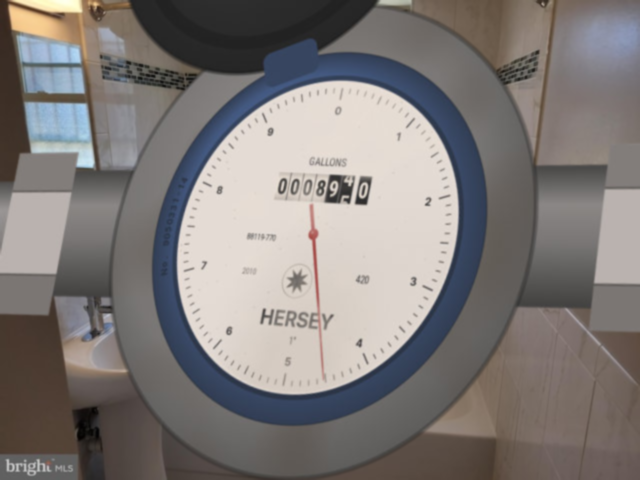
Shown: 8944.5
